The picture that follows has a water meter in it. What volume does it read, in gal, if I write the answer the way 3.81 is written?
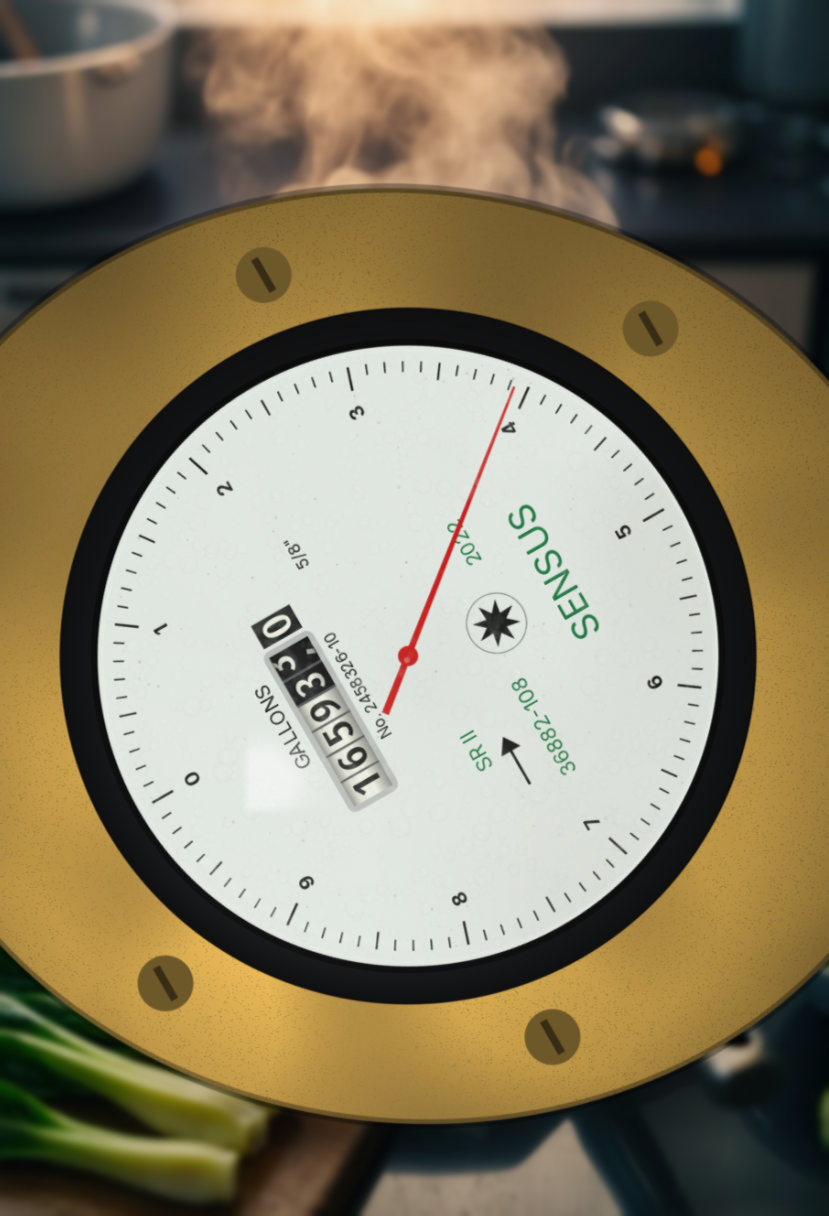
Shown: 1659333.9
